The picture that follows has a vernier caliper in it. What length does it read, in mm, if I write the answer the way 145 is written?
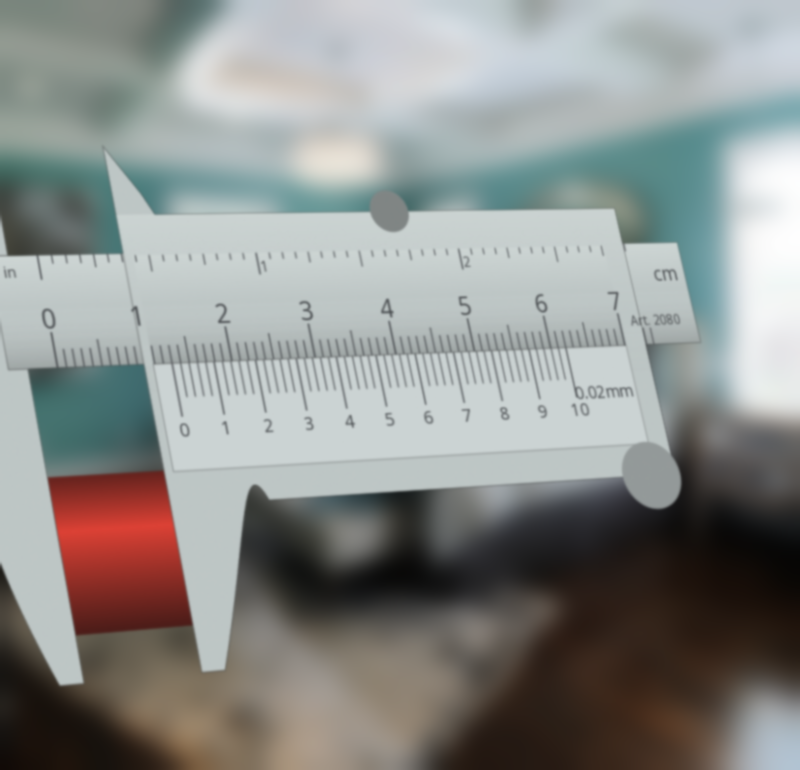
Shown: 13.0
